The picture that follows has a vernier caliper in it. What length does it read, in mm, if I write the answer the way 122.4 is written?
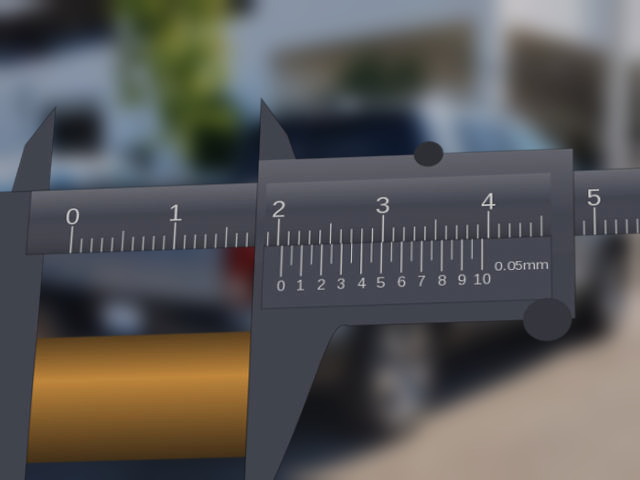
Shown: 20.4
